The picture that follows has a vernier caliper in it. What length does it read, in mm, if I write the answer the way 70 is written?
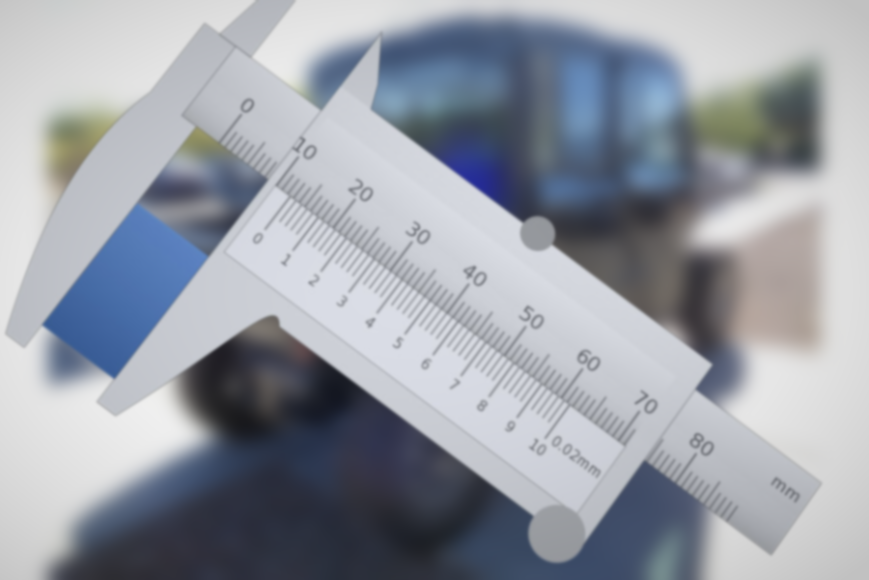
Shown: 12.5
